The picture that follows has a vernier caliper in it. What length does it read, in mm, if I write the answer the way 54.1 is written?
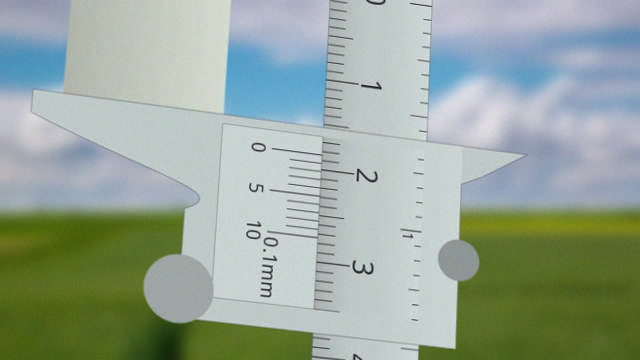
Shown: 18.4
